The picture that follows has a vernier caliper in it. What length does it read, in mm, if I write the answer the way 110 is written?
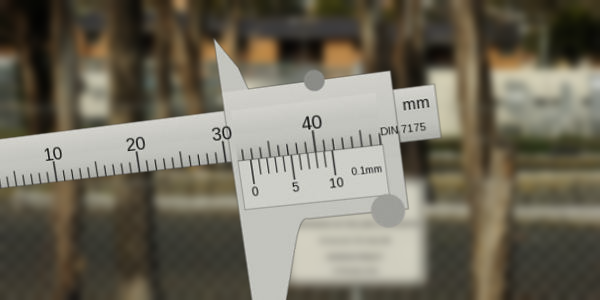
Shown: 32.8
